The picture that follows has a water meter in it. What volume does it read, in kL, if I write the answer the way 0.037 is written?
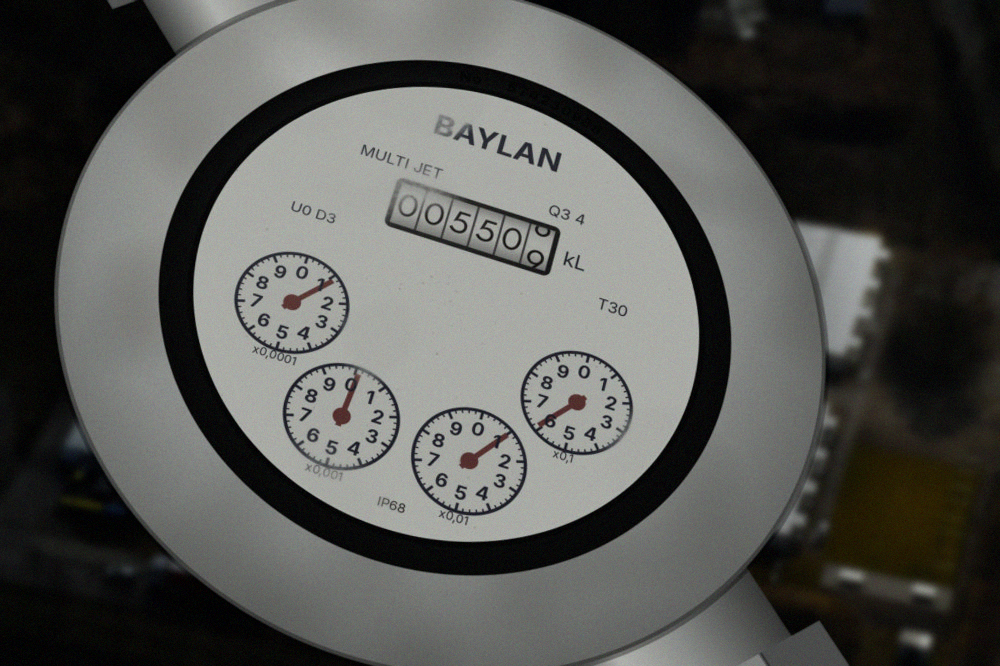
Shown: 5508.6101
